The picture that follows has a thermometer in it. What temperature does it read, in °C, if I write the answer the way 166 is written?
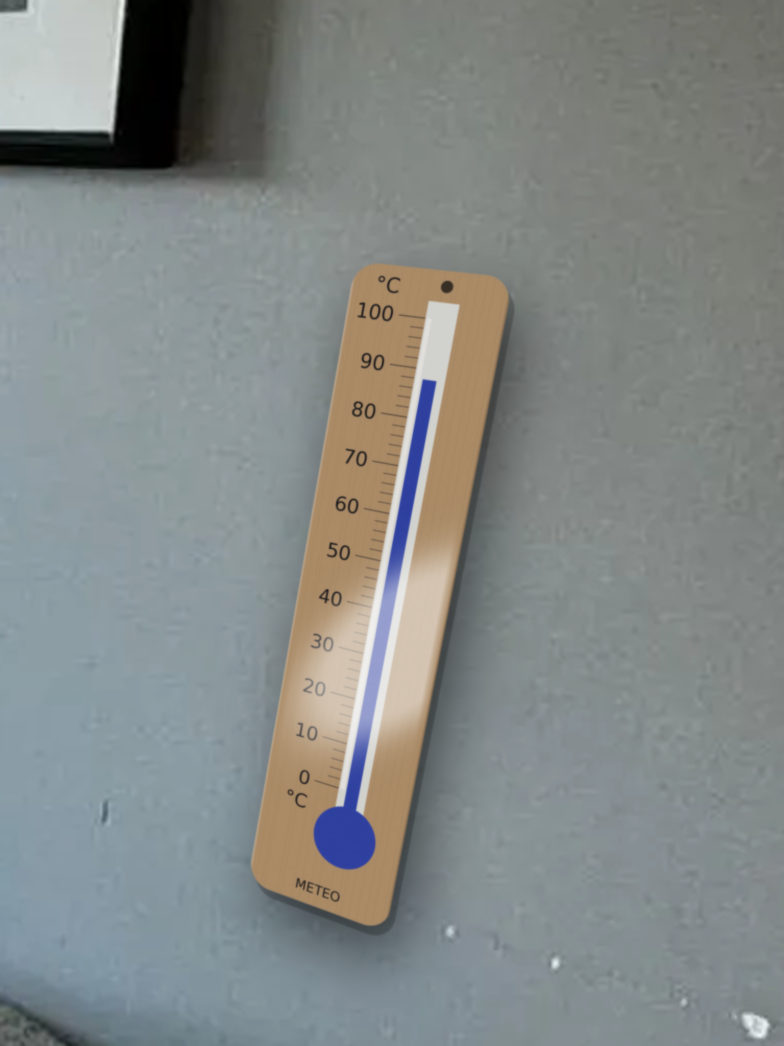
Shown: 88
